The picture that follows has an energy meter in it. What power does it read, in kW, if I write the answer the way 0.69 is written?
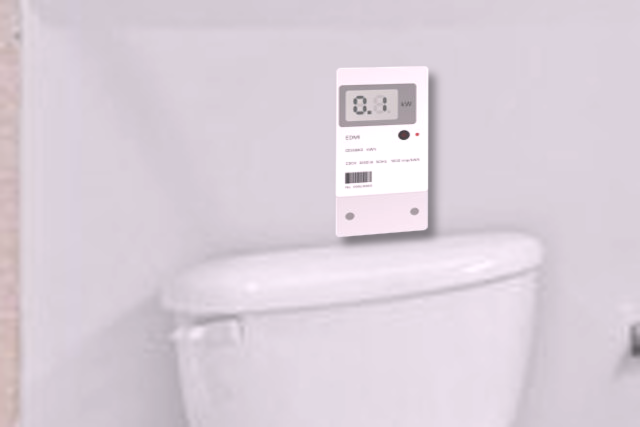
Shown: 0.1
